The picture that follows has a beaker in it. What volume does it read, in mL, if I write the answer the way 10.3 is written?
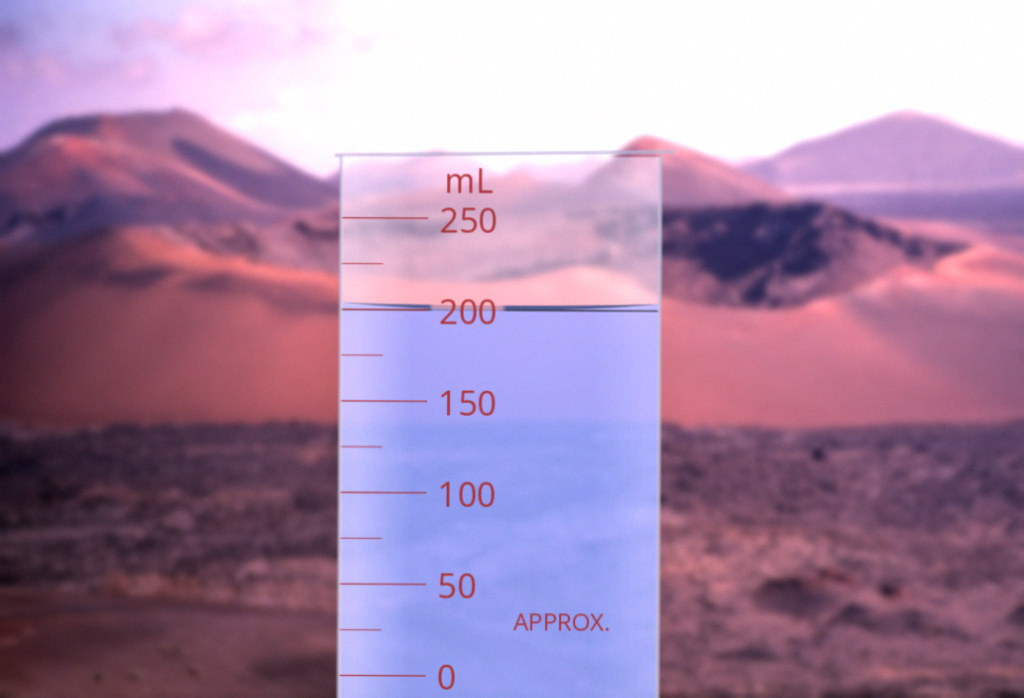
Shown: 200
